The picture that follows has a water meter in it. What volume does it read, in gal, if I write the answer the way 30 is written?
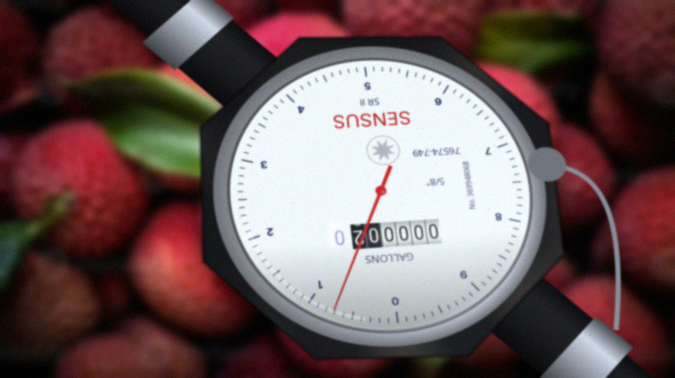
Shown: 20.7
